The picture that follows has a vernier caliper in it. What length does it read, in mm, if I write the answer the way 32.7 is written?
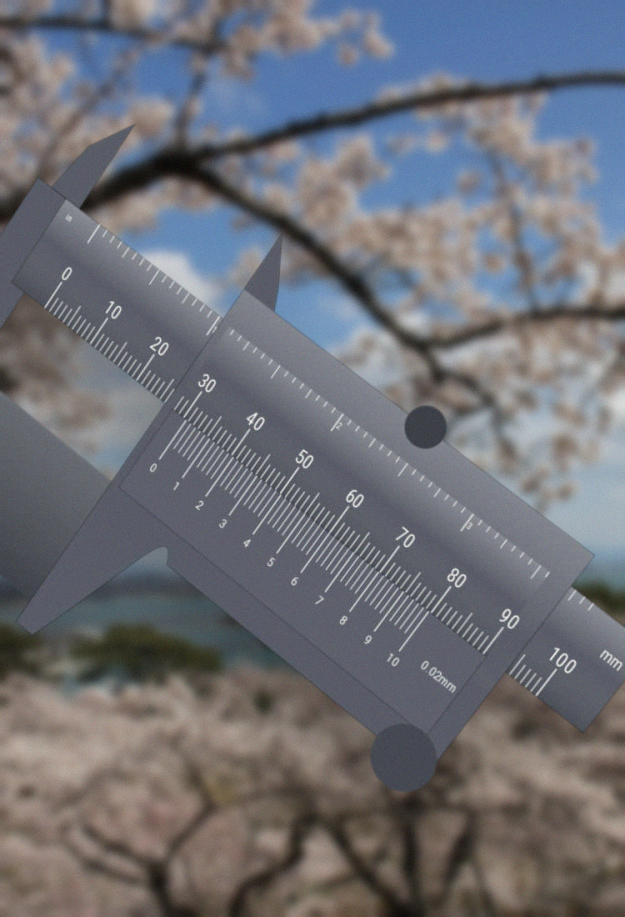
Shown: 30.6
